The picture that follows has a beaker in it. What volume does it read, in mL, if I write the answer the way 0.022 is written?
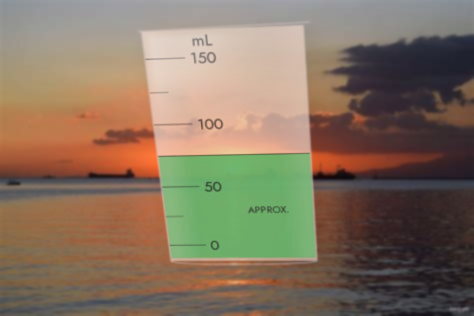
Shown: 75
